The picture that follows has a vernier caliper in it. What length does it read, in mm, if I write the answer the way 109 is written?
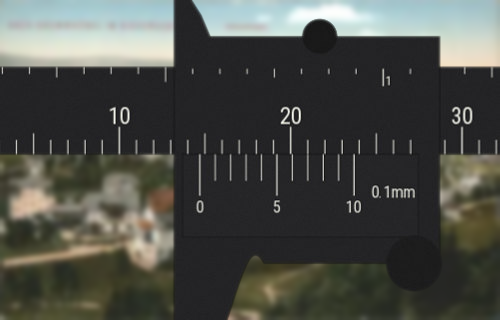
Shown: 14.7
